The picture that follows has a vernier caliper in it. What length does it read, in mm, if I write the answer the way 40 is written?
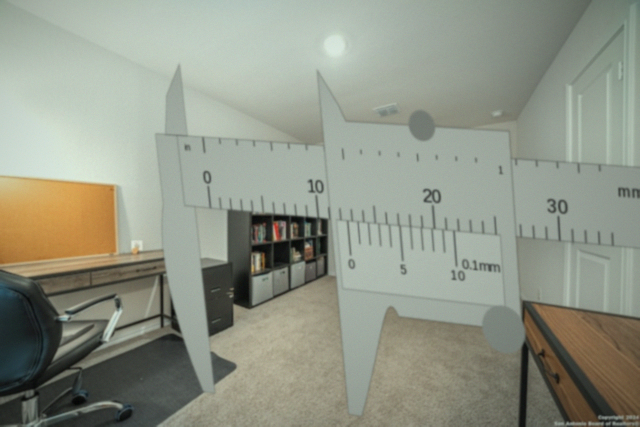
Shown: 12.6
